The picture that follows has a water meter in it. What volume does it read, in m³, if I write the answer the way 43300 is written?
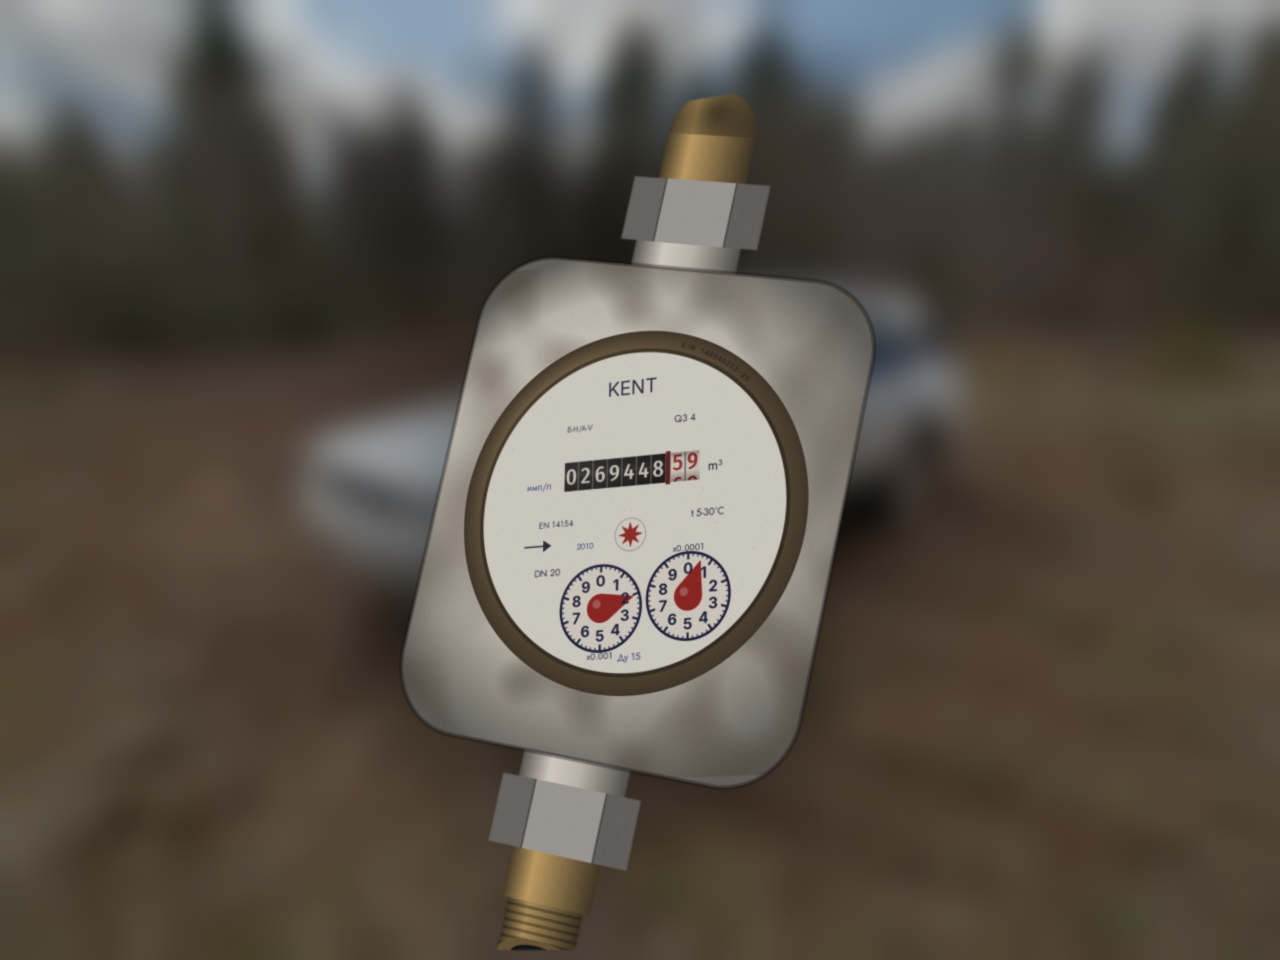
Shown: 269448.5920
